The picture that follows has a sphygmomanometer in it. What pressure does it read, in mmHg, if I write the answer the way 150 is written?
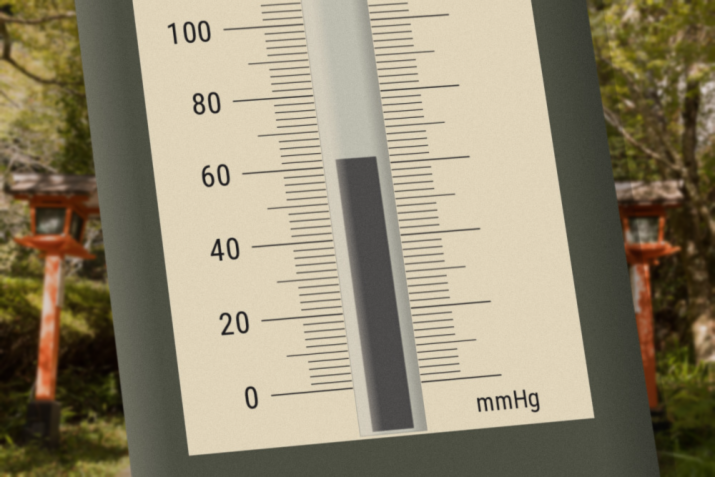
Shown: 62
